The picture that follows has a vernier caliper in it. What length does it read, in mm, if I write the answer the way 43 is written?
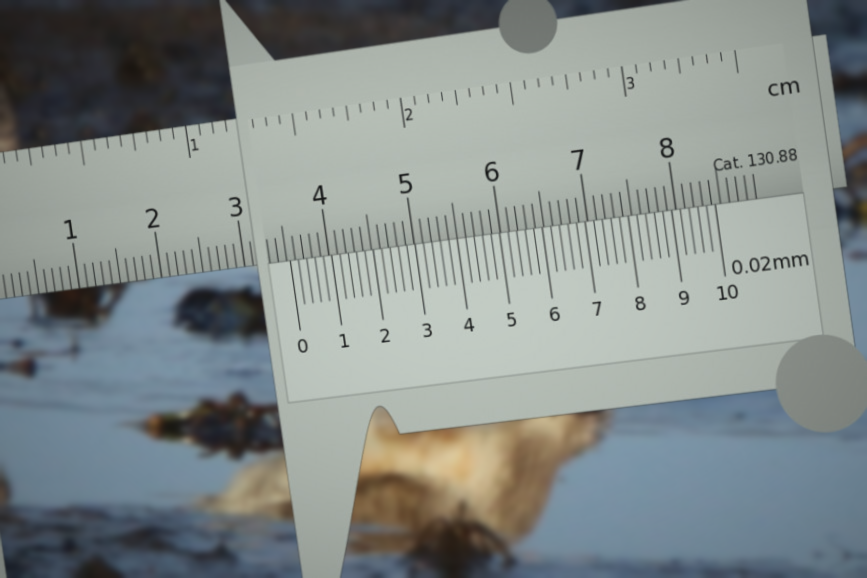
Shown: 35.4
